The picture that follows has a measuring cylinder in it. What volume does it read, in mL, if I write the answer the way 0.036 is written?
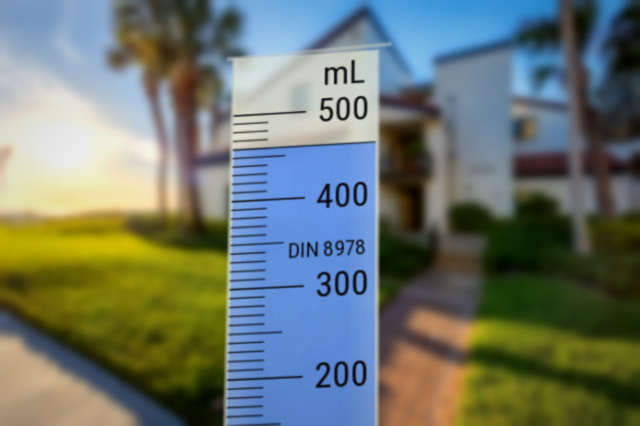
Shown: 460
